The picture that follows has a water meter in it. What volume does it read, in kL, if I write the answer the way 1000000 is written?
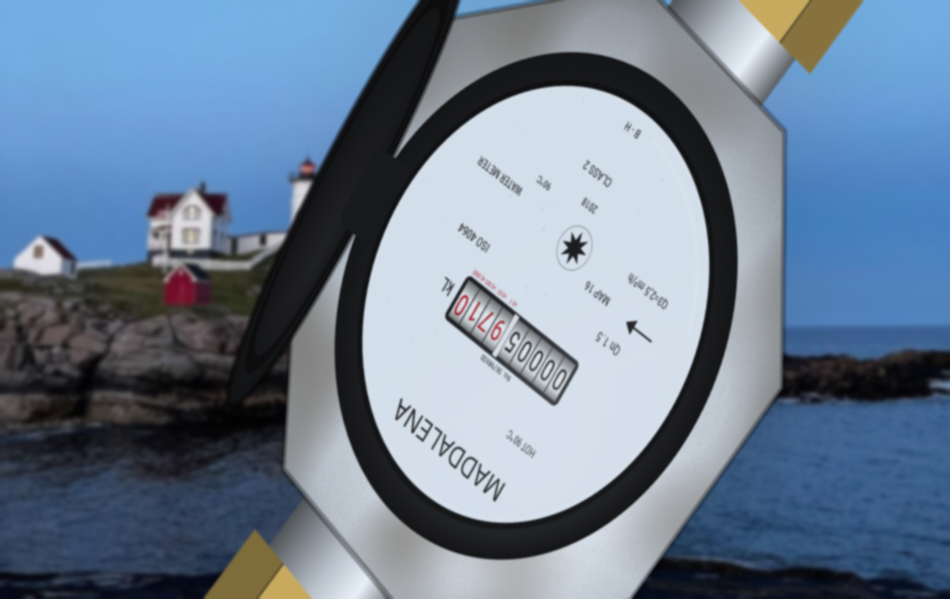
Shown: 5.9710
